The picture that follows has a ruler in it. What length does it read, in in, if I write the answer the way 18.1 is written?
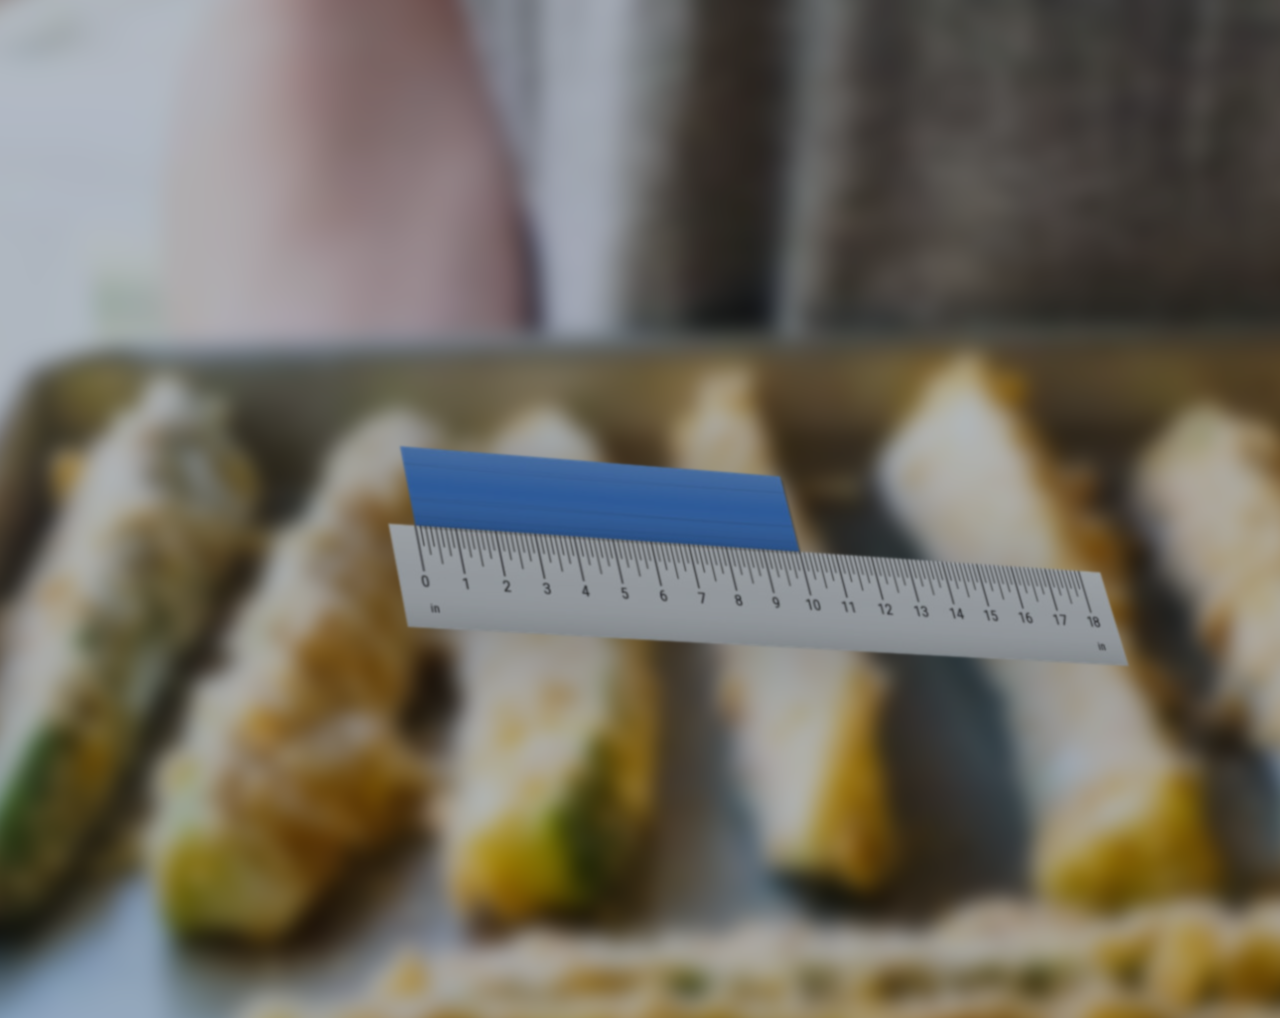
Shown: 10
